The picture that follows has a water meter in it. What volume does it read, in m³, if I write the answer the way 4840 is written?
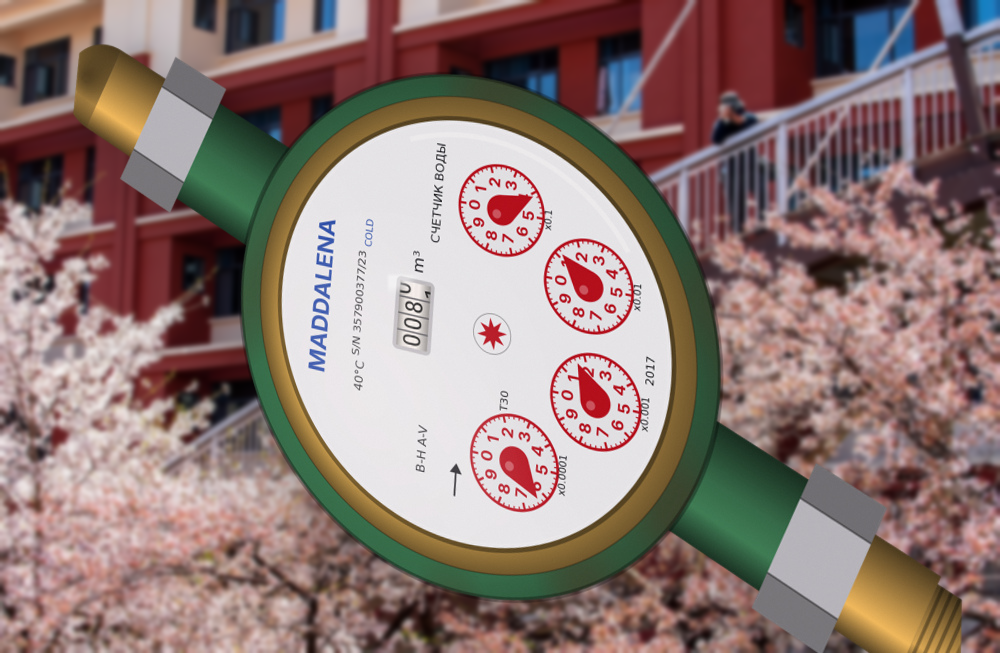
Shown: 80.4116
